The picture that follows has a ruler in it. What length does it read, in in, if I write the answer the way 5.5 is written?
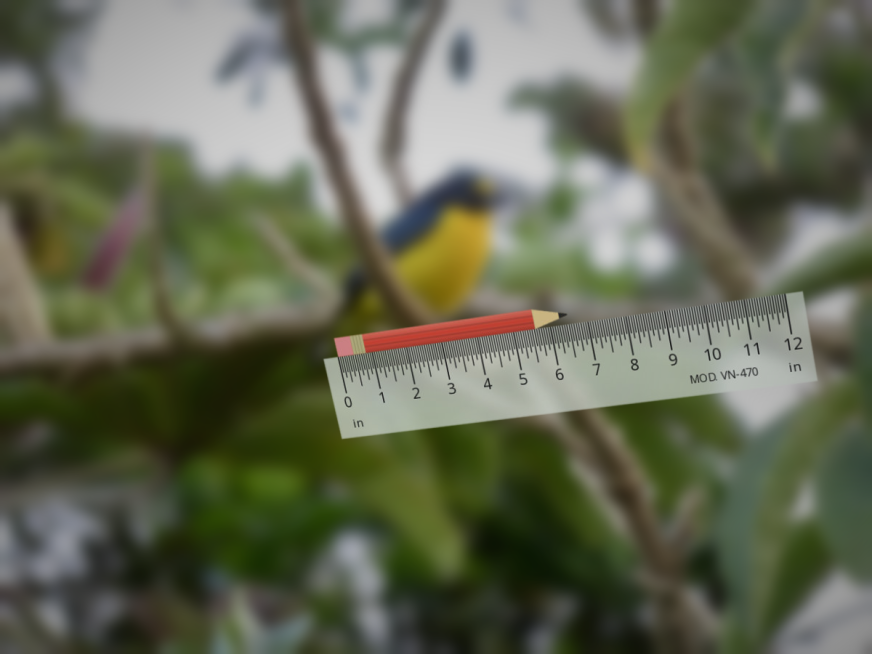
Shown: 6.5
